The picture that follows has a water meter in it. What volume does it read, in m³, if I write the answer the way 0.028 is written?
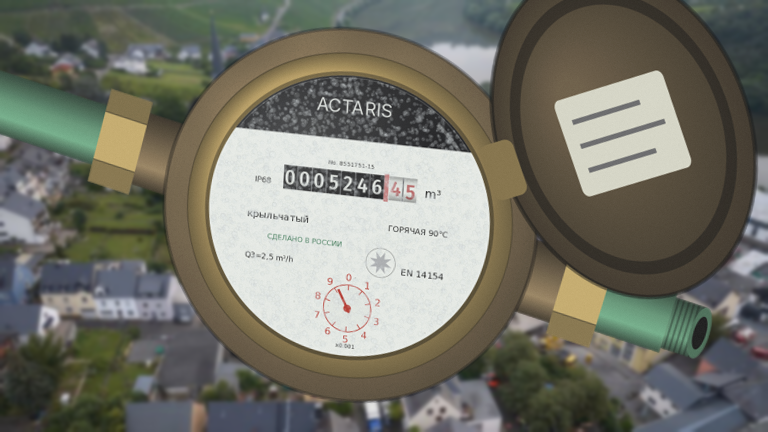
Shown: 5246.449
